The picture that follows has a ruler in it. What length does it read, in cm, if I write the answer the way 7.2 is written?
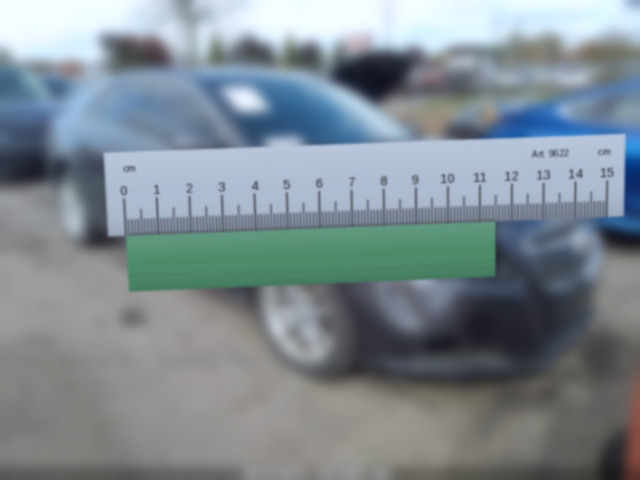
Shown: 11.5
